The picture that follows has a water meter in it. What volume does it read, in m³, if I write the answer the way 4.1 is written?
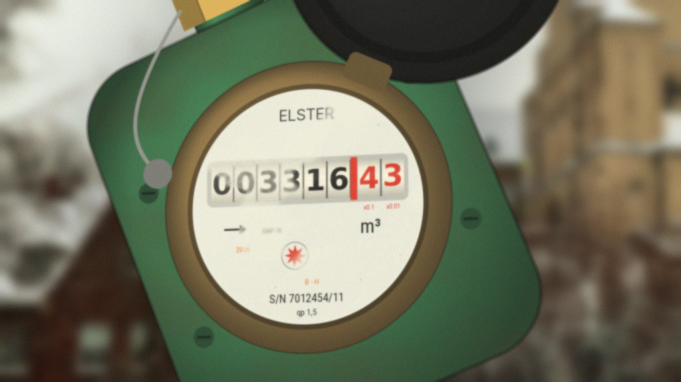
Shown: 3316.43
